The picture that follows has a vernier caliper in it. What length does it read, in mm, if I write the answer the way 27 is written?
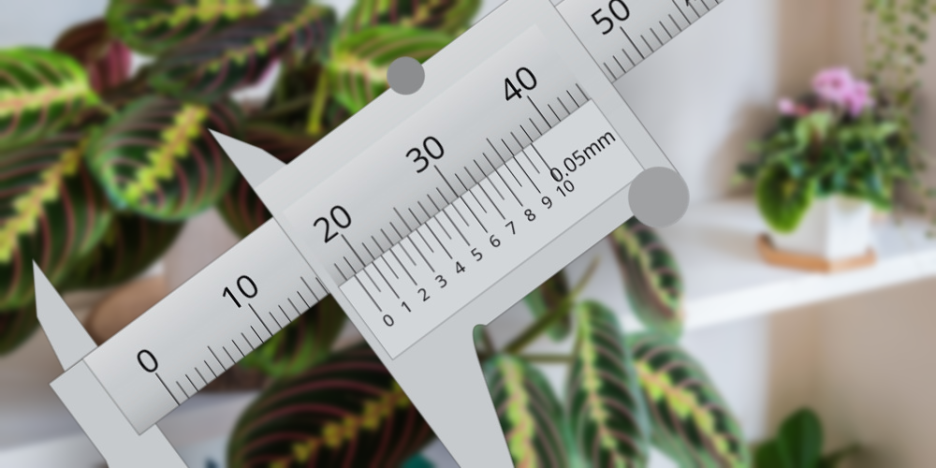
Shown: 18.8
